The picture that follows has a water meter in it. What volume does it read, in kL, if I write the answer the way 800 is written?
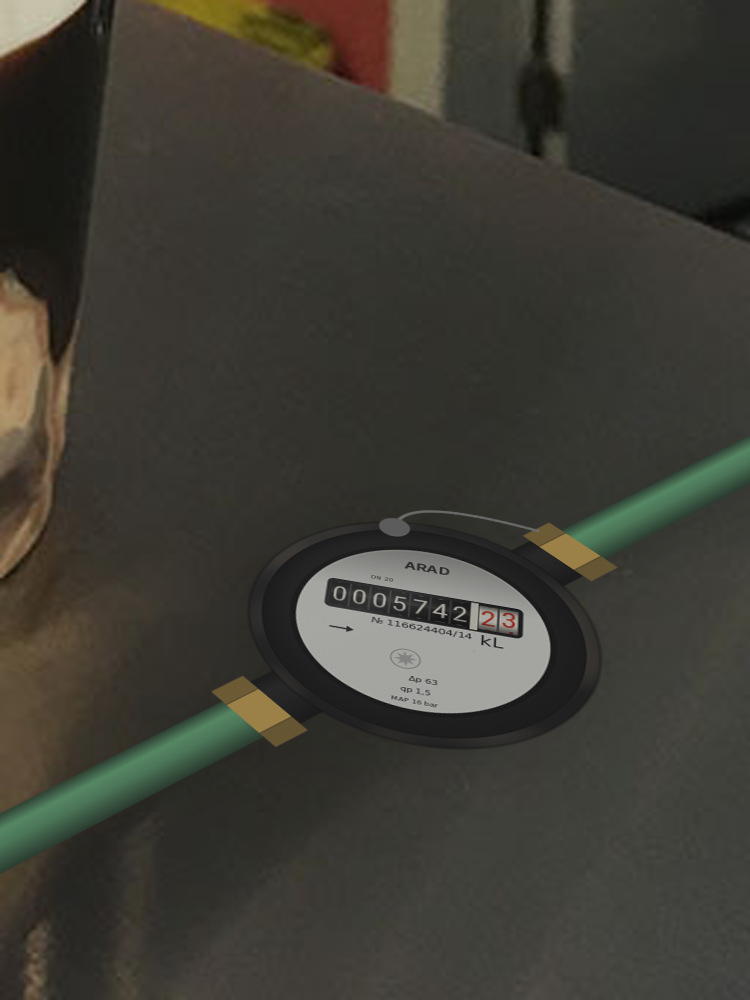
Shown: 5742.23
